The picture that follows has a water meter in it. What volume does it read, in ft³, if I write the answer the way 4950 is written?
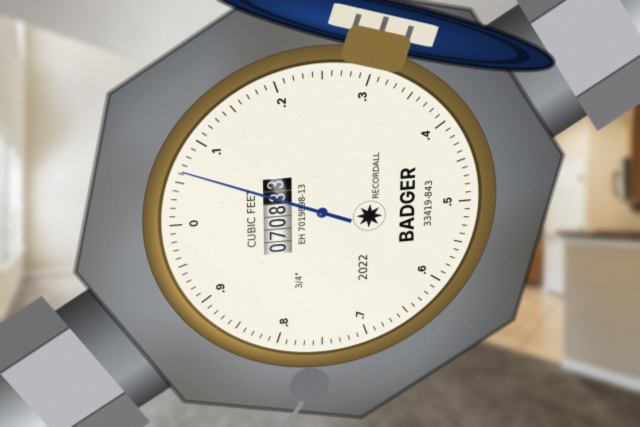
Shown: 70833.06
